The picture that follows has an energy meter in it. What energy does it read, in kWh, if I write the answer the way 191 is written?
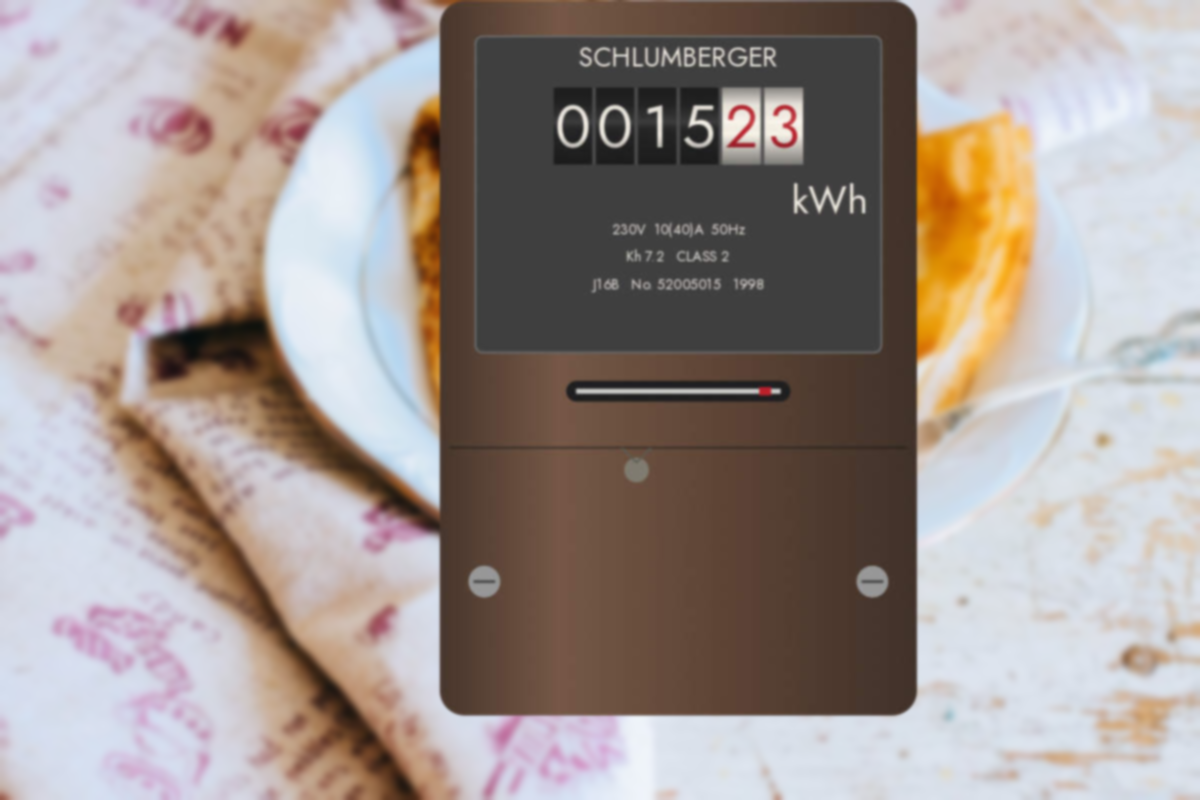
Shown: 15.23
